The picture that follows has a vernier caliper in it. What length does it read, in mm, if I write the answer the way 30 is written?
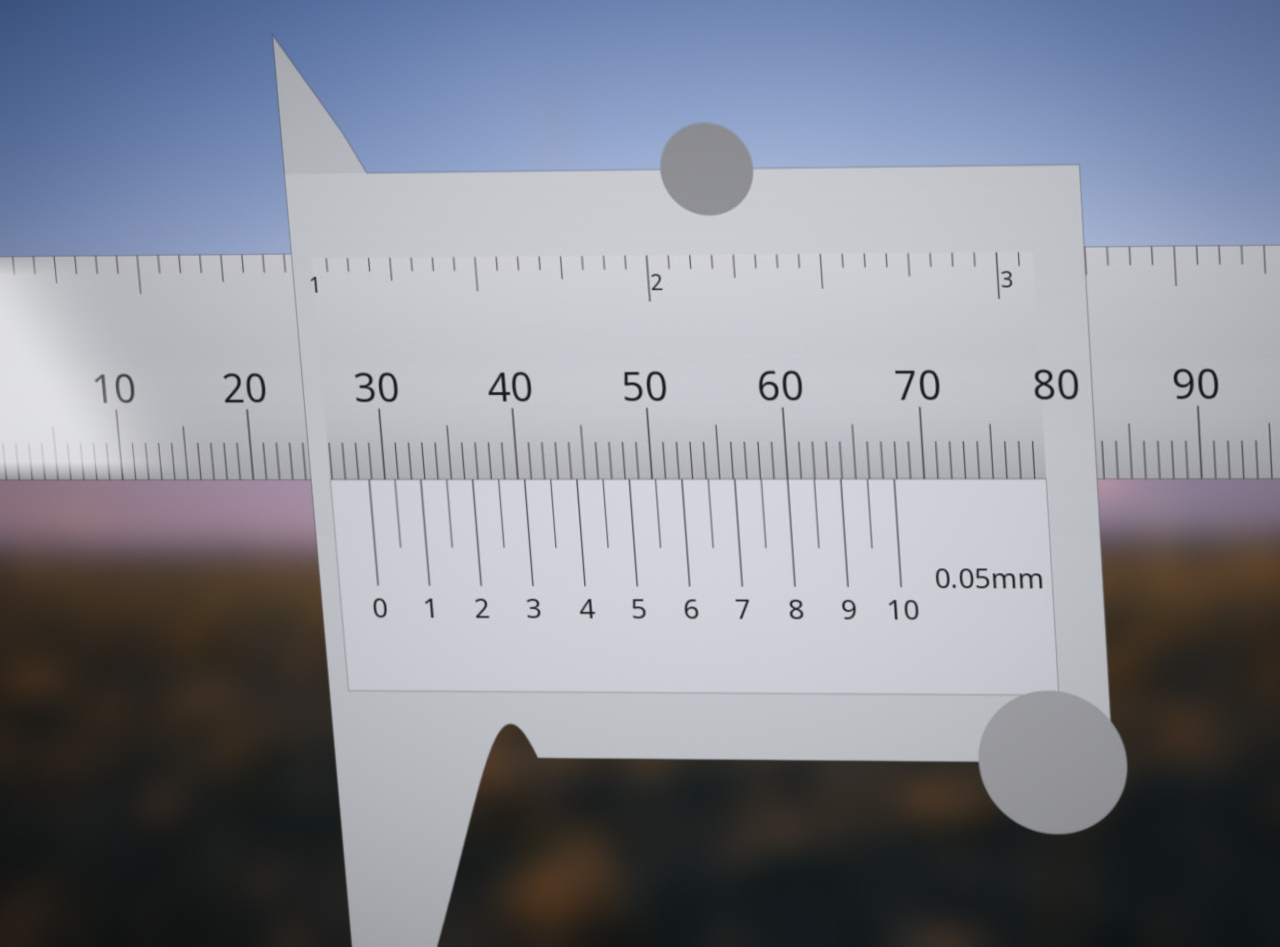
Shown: 28.8
